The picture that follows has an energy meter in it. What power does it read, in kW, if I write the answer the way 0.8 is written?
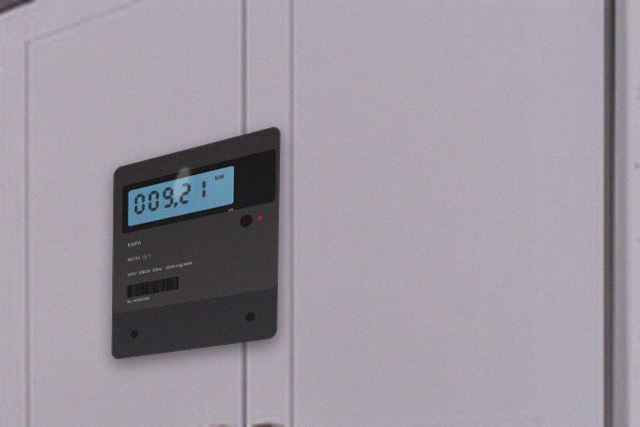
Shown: 9.21
